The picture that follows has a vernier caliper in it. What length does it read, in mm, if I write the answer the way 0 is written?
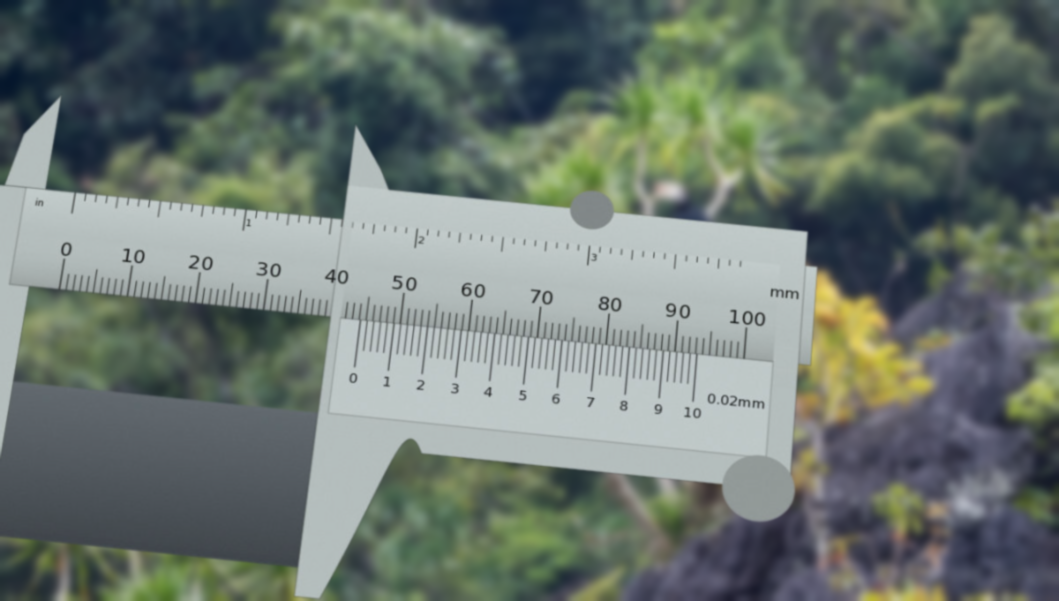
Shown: 44.2
